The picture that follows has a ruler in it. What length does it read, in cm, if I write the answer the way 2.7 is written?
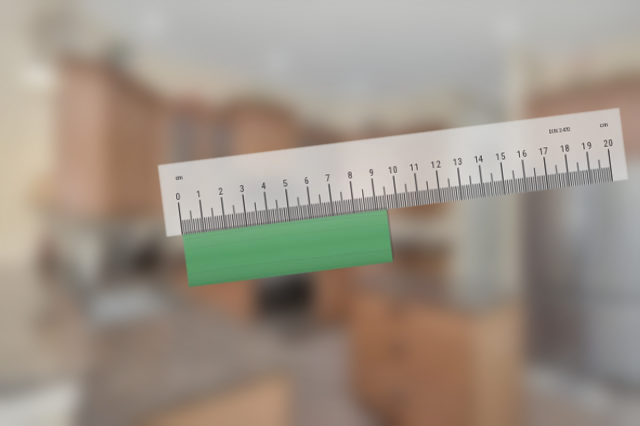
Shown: 9.5
